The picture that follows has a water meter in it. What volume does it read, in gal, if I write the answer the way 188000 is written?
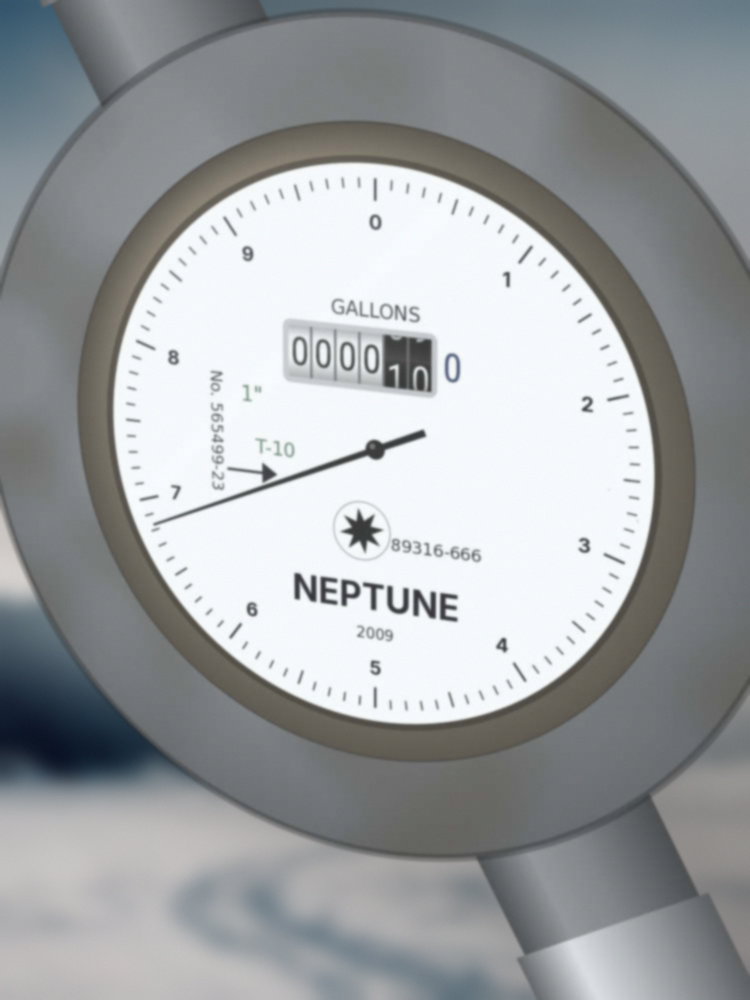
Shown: 96.8
